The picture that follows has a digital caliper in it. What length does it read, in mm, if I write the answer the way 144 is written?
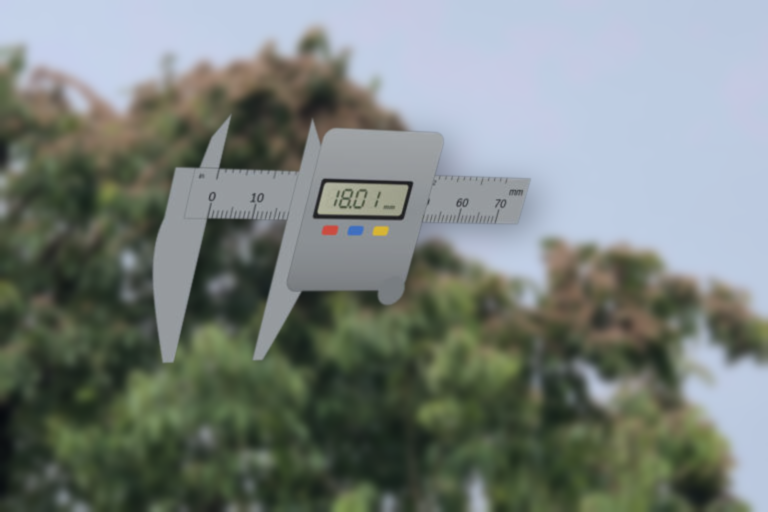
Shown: 18.01
